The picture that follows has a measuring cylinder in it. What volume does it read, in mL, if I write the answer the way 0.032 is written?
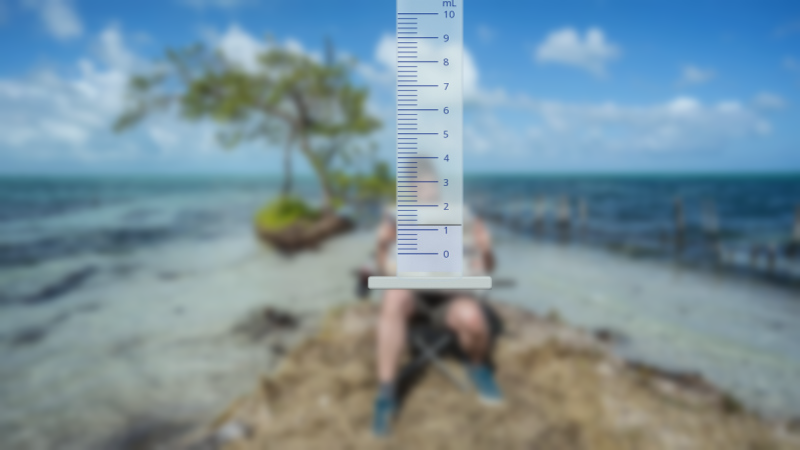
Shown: 1.2
